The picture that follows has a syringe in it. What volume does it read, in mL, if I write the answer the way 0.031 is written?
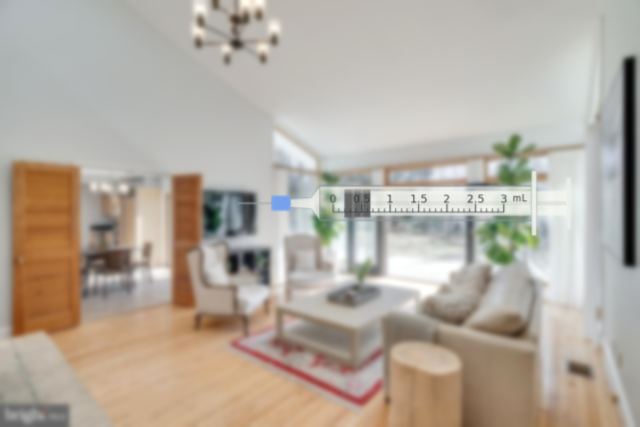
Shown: 0.2
